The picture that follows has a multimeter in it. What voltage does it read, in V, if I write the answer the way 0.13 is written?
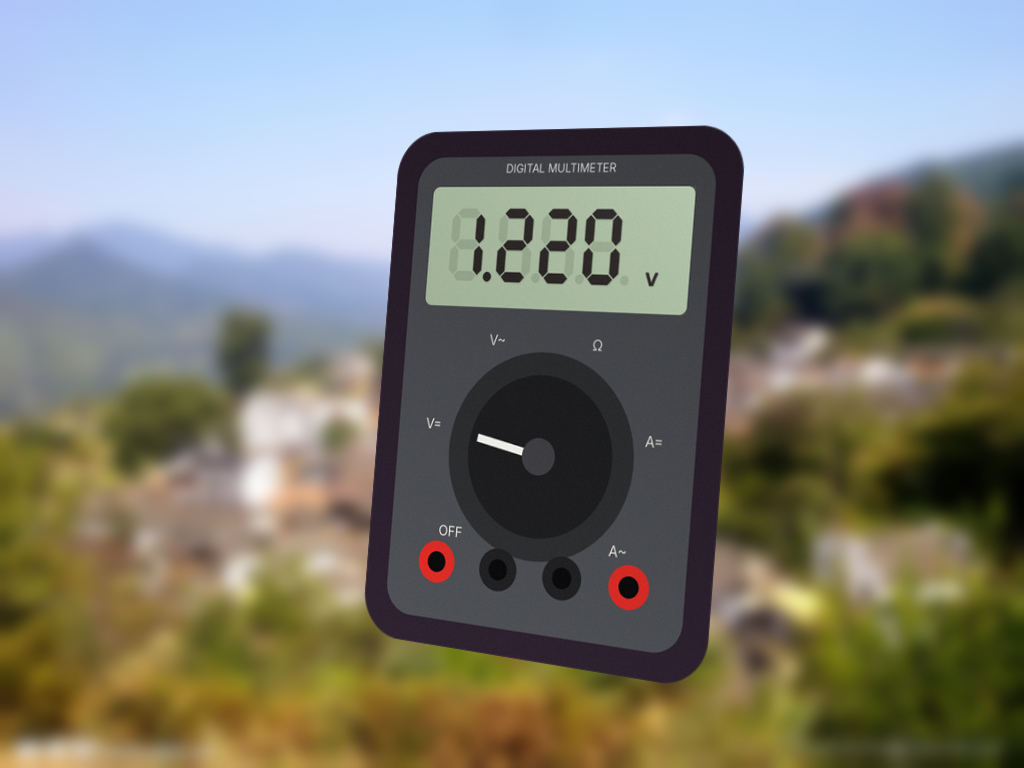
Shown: 1.220
